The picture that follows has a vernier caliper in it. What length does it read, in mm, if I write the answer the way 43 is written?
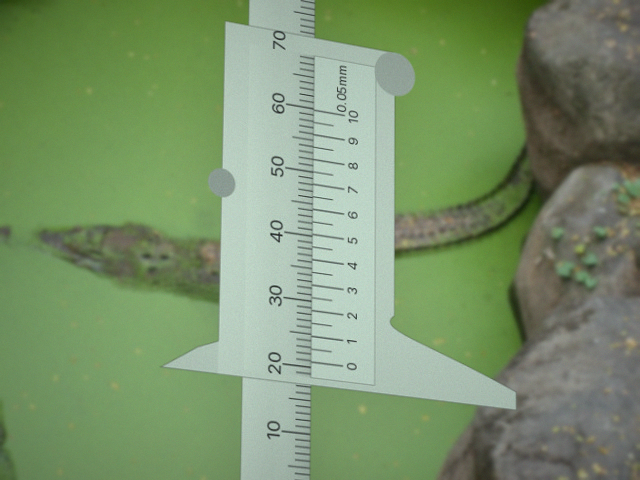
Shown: 20.8
